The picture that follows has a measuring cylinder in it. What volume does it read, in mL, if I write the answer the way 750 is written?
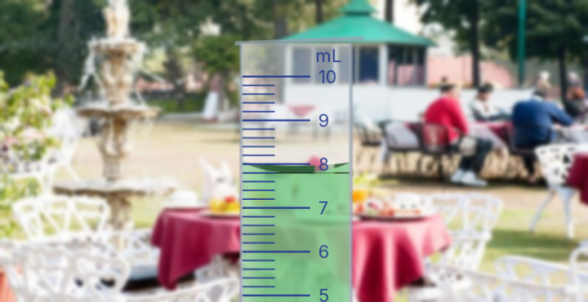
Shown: 7.8
